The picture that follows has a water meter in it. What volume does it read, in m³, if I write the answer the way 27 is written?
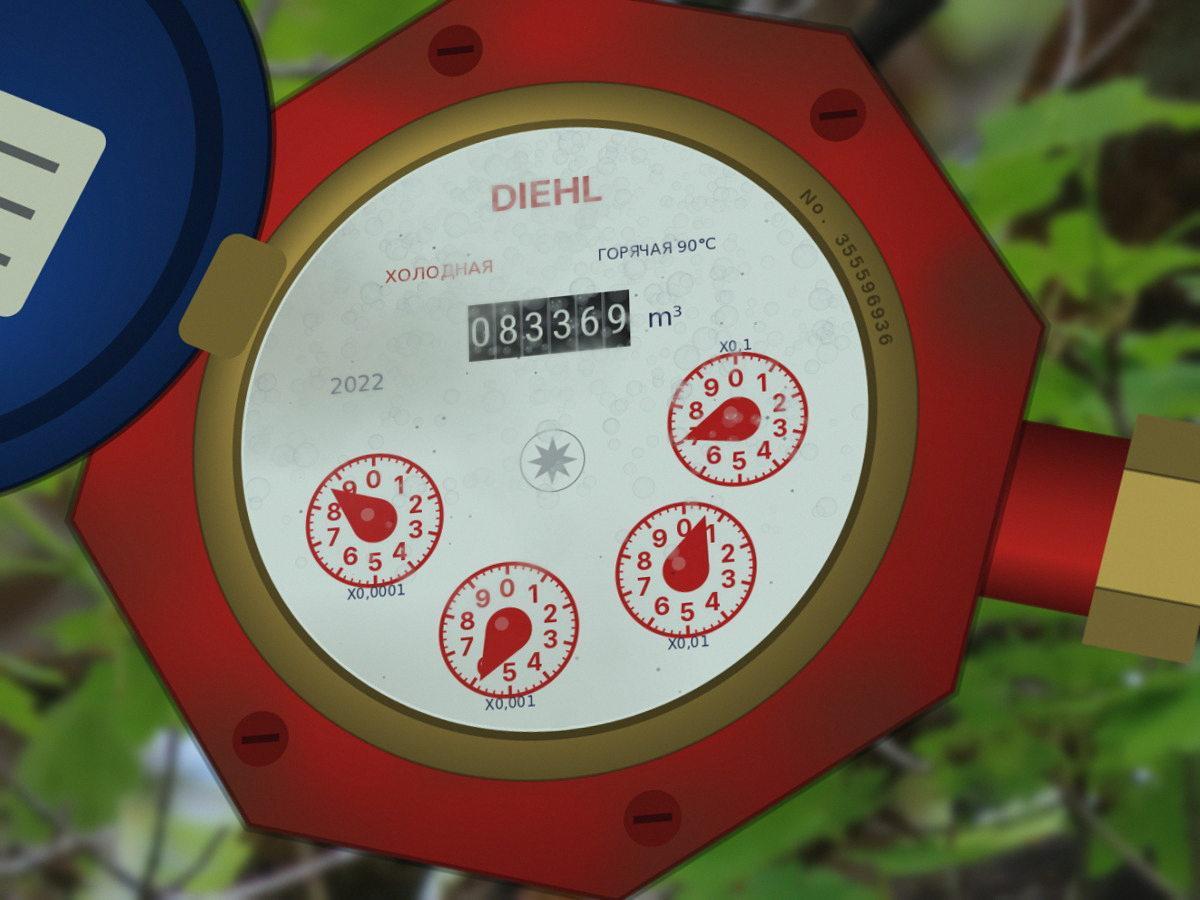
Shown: 83369.7058
